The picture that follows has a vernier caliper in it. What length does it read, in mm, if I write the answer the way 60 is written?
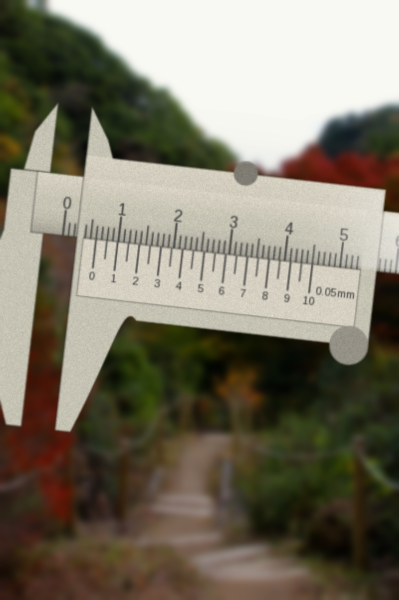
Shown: 6.0
